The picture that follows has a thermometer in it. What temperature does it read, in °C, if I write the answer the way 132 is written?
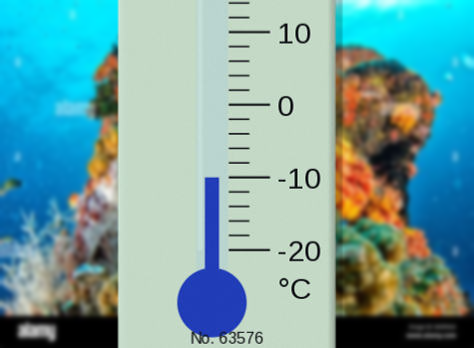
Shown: -10
